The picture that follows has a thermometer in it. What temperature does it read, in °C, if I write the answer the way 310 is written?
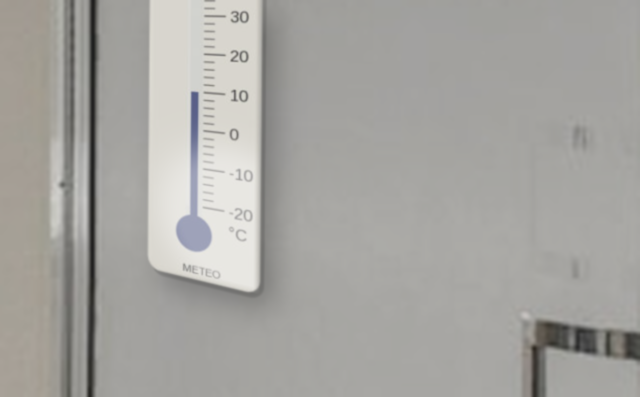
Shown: 10
